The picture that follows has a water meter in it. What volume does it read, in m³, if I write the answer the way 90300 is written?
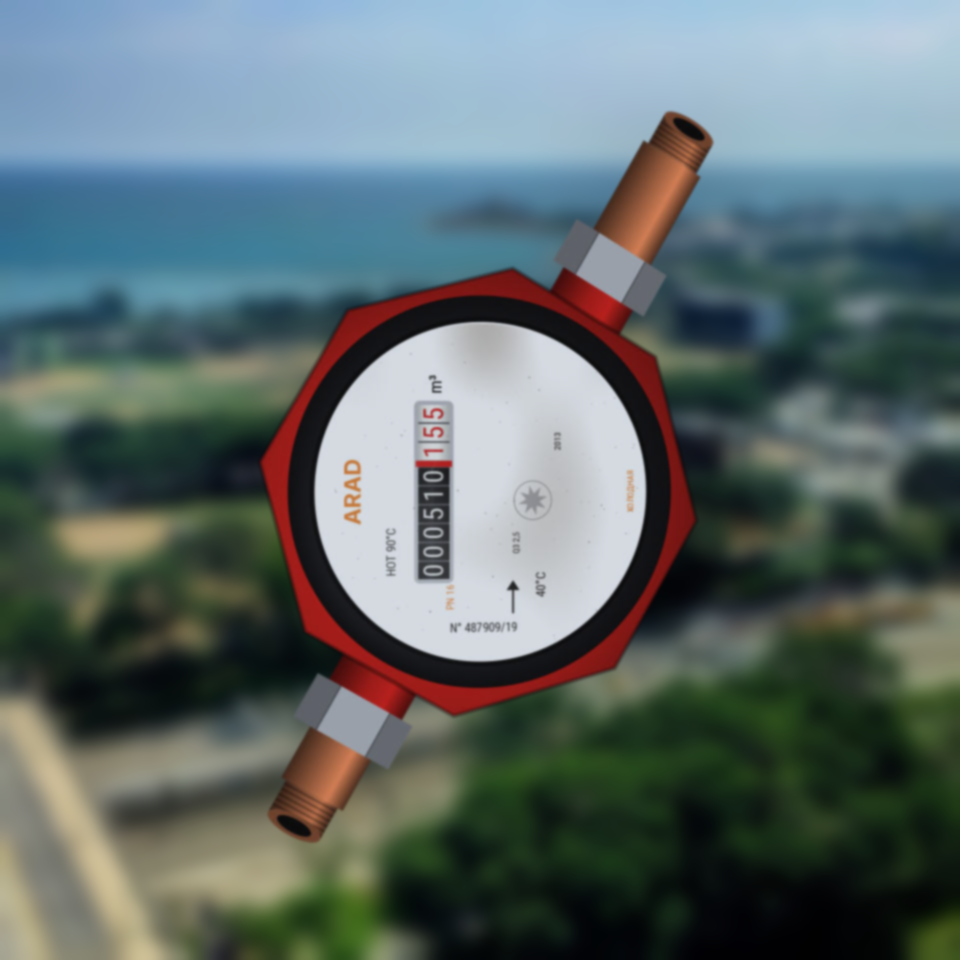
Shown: 510.155
